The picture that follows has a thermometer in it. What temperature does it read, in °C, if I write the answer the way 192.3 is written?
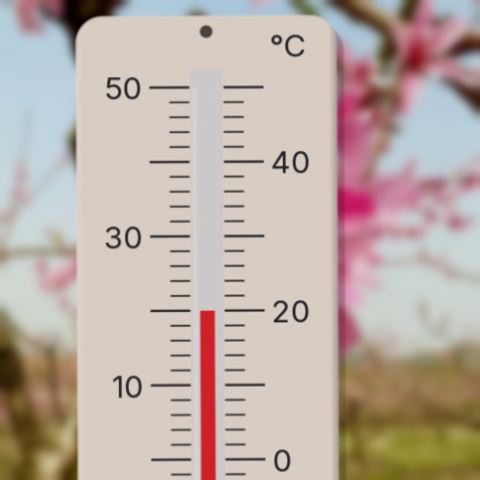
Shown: 20
